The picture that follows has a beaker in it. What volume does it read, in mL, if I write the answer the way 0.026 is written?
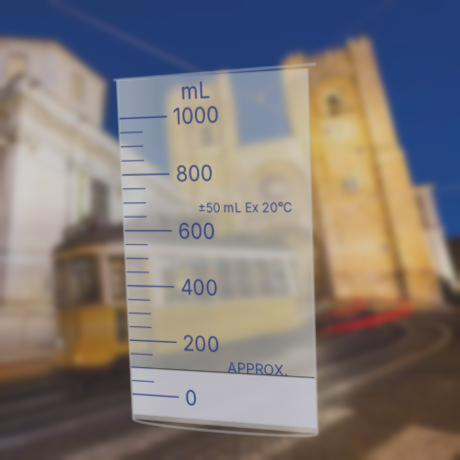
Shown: 100
